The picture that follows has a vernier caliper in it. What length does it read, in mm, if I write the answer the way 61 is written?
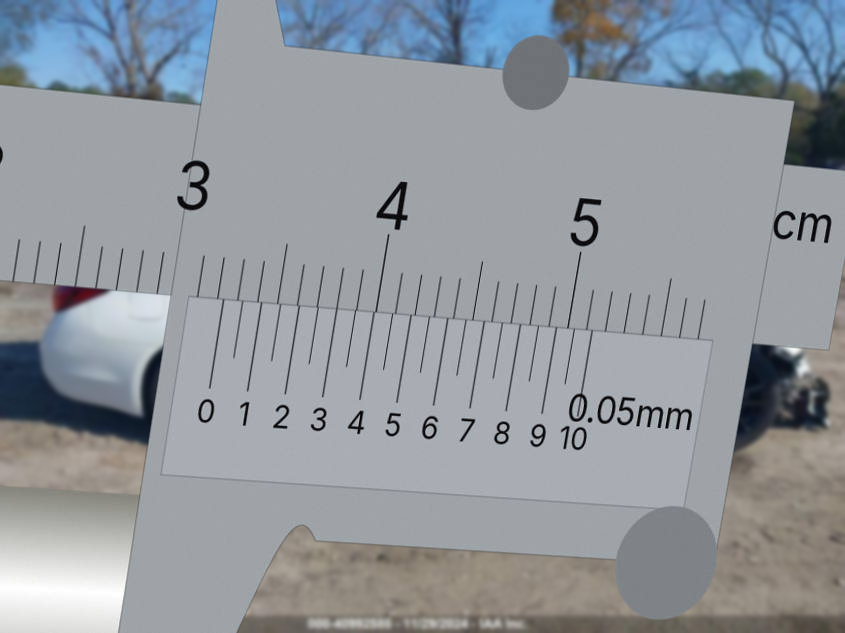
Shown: 32.3
